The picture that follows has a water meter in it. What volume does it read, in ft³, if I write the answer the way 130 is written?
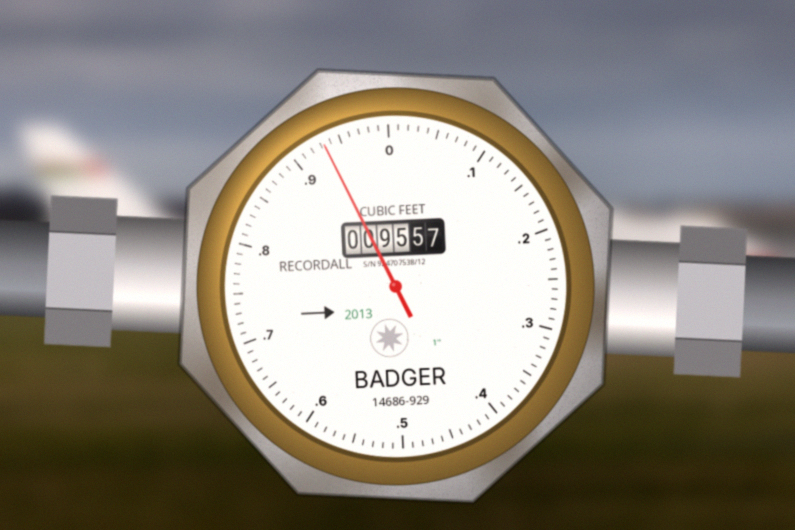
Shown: 9556.93
